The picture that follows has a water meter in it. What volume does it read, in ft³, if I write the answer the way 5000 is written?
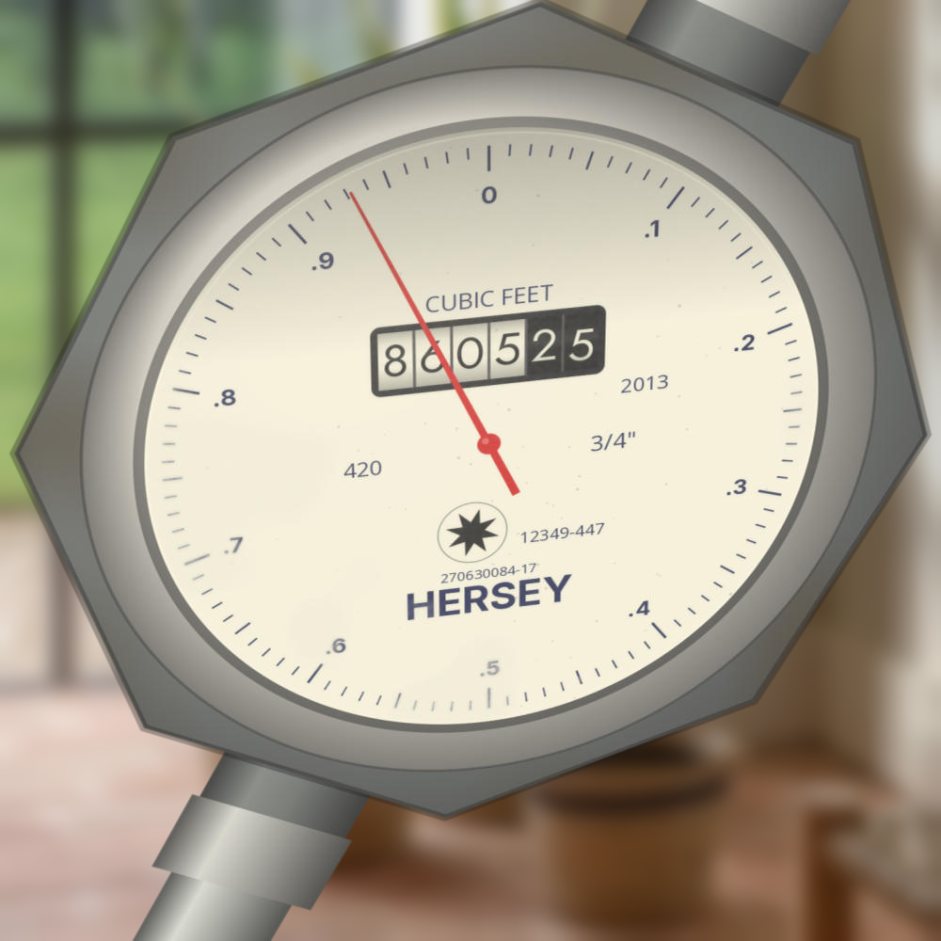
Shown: 860524.93
